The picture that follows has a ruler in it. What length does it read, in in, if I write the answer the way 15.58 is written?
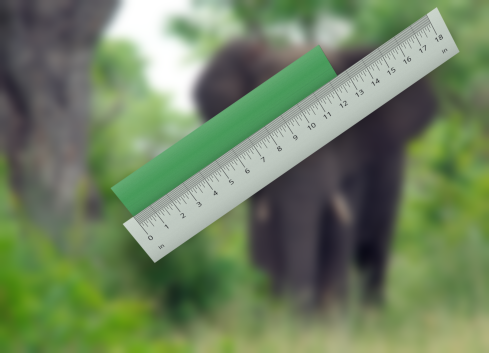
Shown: 12.5
